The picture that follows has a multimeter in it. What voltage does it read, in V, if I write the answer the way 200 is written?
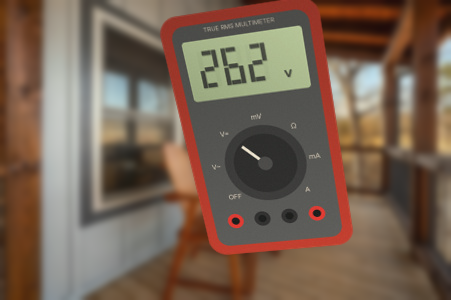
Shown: 262
